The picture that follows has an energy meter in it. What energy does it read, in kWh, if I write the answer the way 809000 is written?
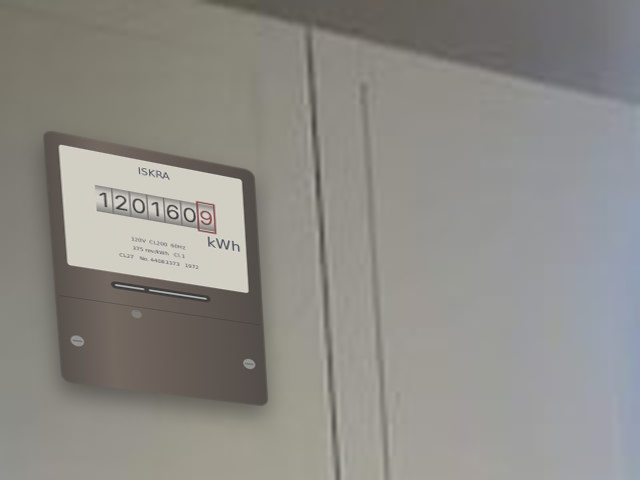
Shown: 120160.9
